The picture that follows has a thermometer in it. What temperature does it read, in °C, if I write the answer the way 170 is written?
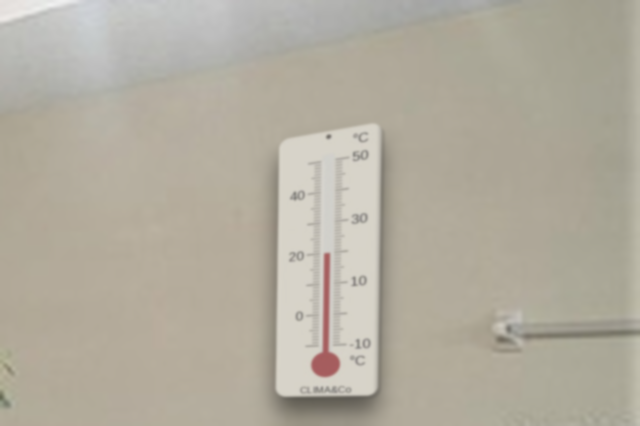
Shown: 20
